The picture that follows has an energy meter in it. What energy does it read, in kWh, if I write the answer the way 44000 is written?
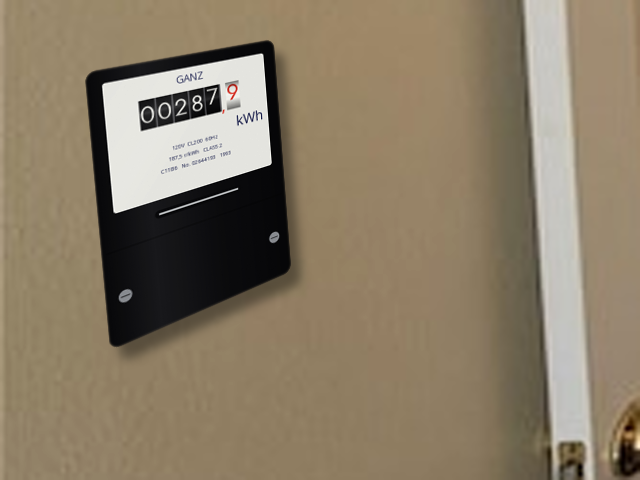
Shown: 287.9
